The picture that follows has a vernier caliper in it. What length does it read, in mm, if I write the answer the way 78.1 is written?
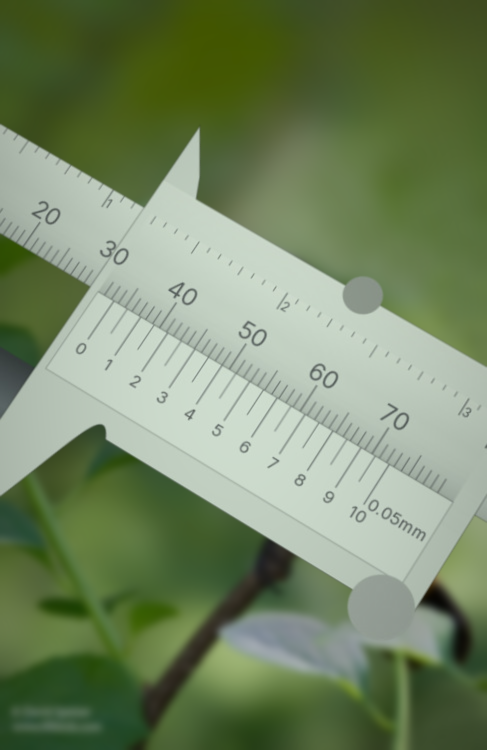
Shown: 33.4
